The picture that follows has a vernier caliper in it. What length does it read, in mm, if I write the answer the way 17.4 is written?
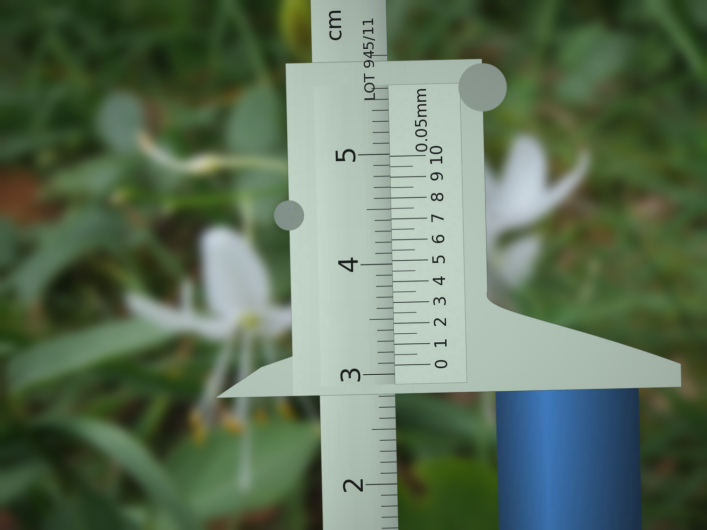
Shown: 30.8
